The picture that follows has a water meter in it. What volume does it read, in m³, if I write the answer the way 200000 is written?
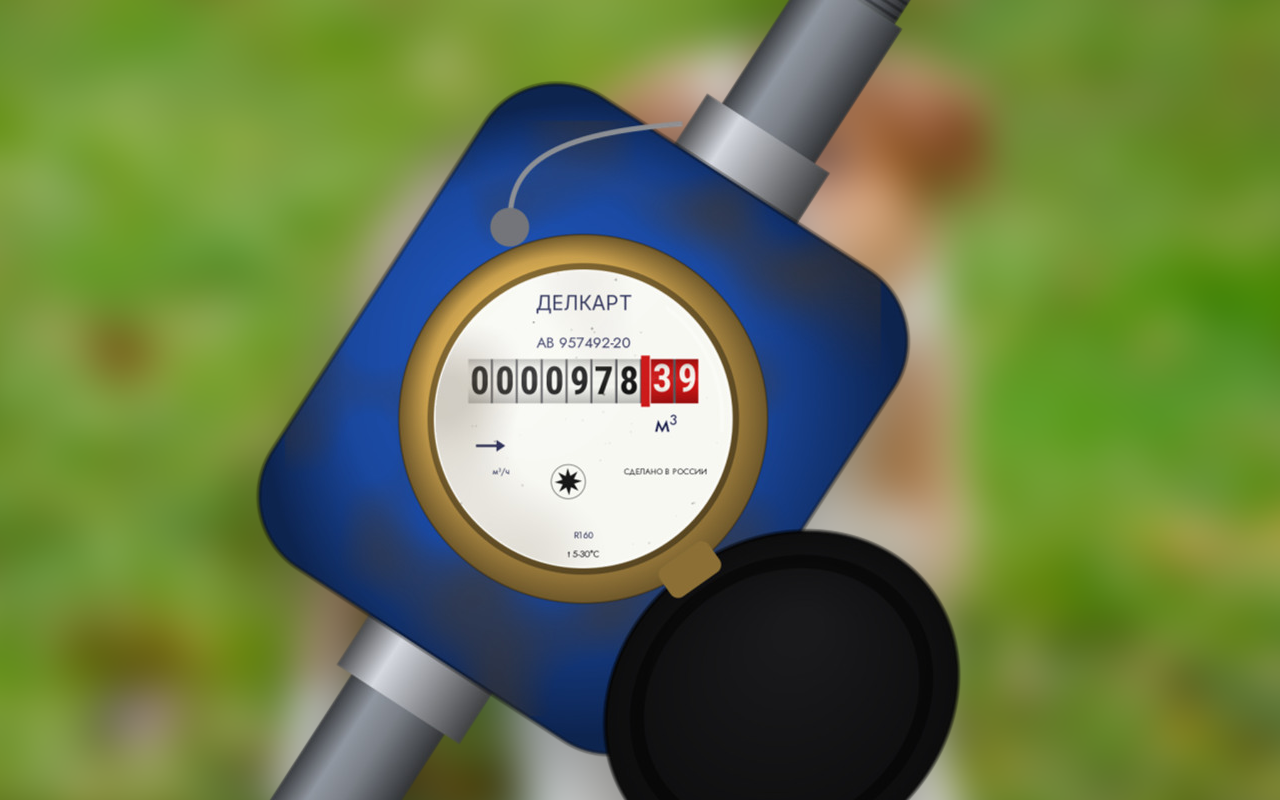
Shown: 978.39
